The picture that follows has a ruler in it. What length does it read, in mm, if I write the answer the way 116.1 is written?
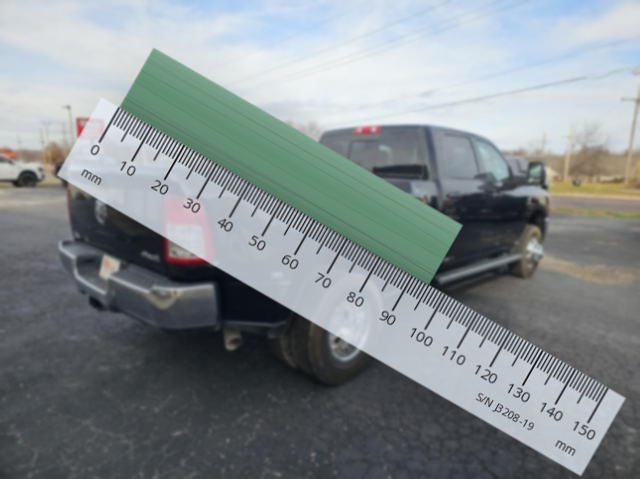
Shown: 95
